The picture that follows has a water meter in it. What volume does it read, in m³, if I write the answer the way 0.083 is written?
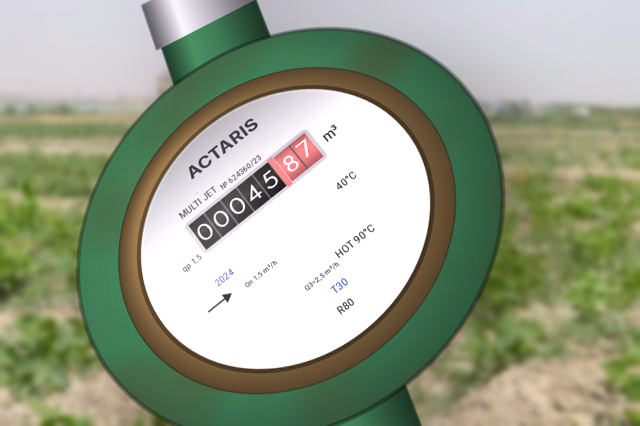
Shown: 45.87
